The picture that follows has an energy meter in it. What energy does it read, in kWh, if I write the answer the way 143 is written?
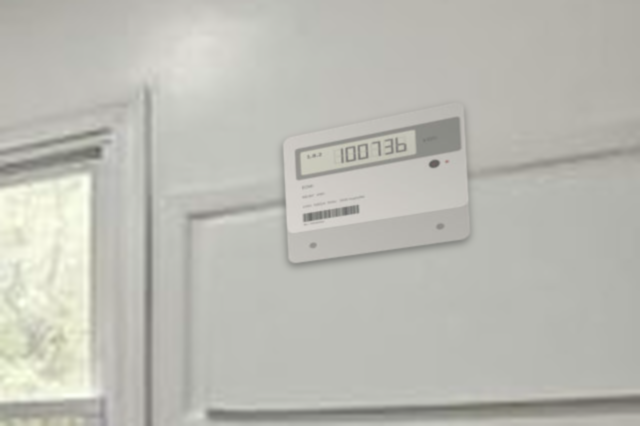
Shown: 100736
